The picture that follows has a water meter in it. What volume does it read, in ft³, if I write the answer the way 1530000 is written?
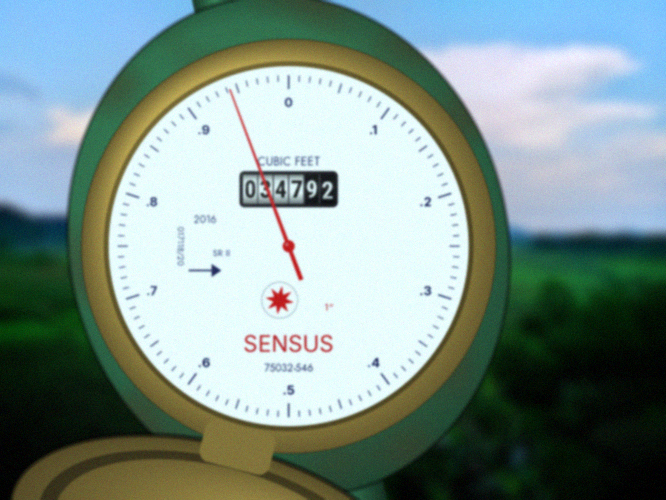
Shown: 34791.94
